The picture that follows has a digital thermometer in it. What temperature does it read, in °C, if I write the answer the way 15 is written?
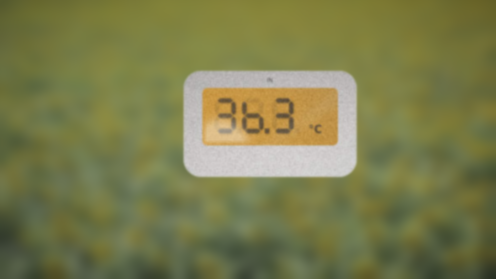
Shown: 36.3
